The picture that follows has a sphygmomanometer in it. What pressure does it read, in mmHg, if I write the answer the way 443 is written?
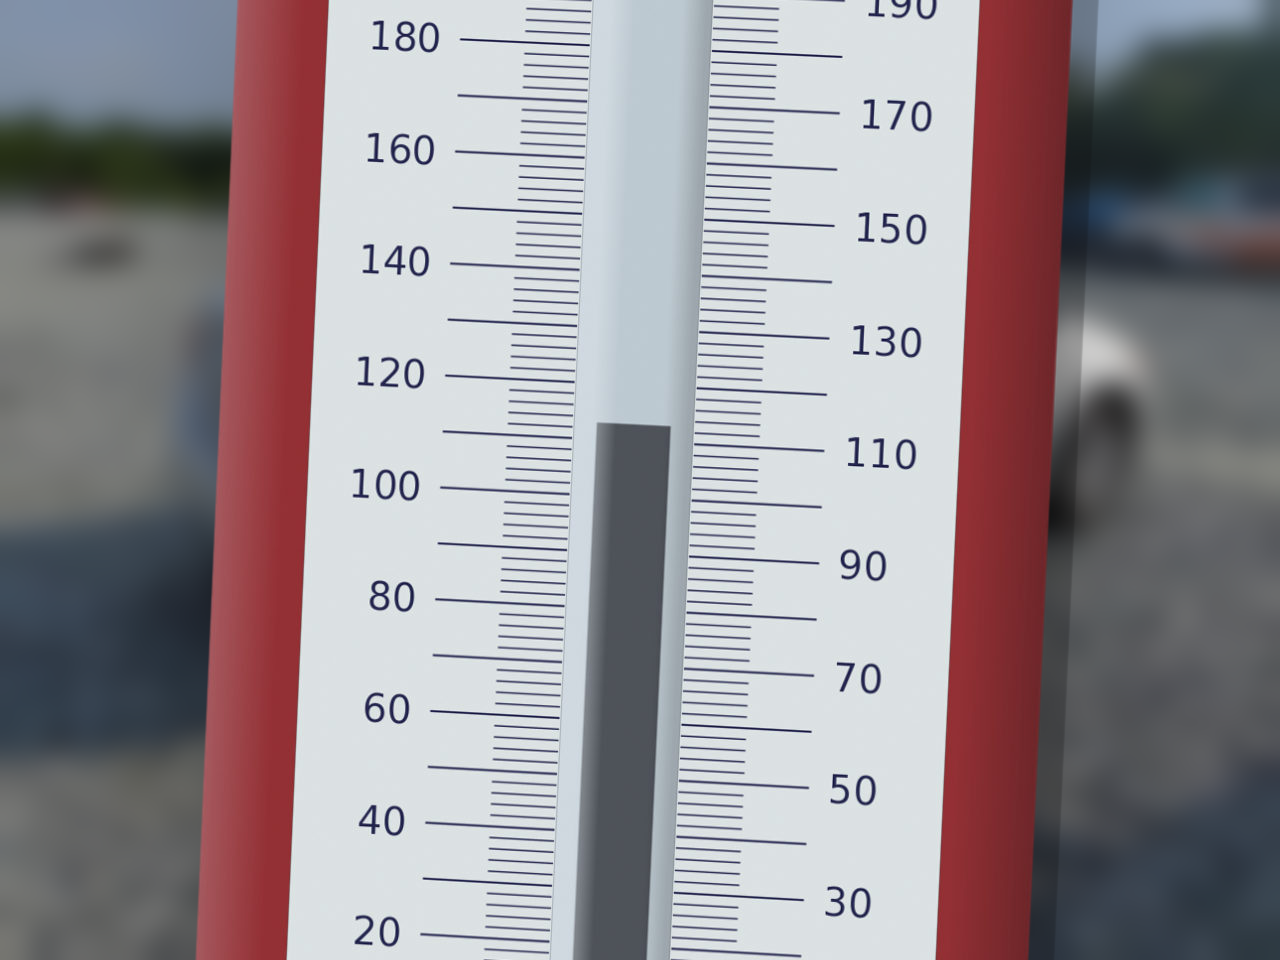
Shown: 113
